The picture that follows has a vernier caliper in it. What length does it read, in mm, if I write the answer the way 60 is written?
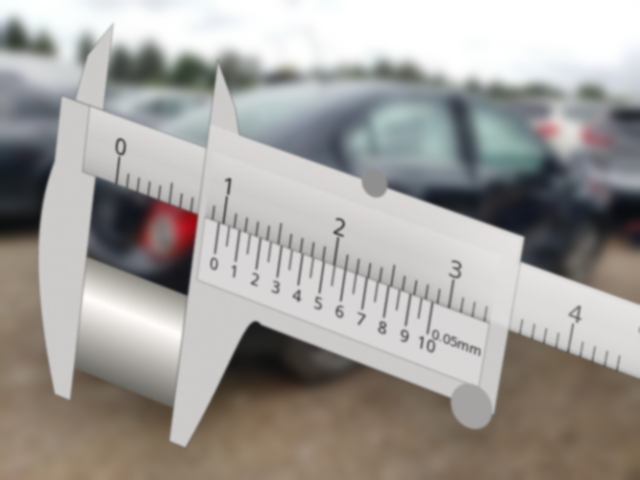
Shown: 9.6
